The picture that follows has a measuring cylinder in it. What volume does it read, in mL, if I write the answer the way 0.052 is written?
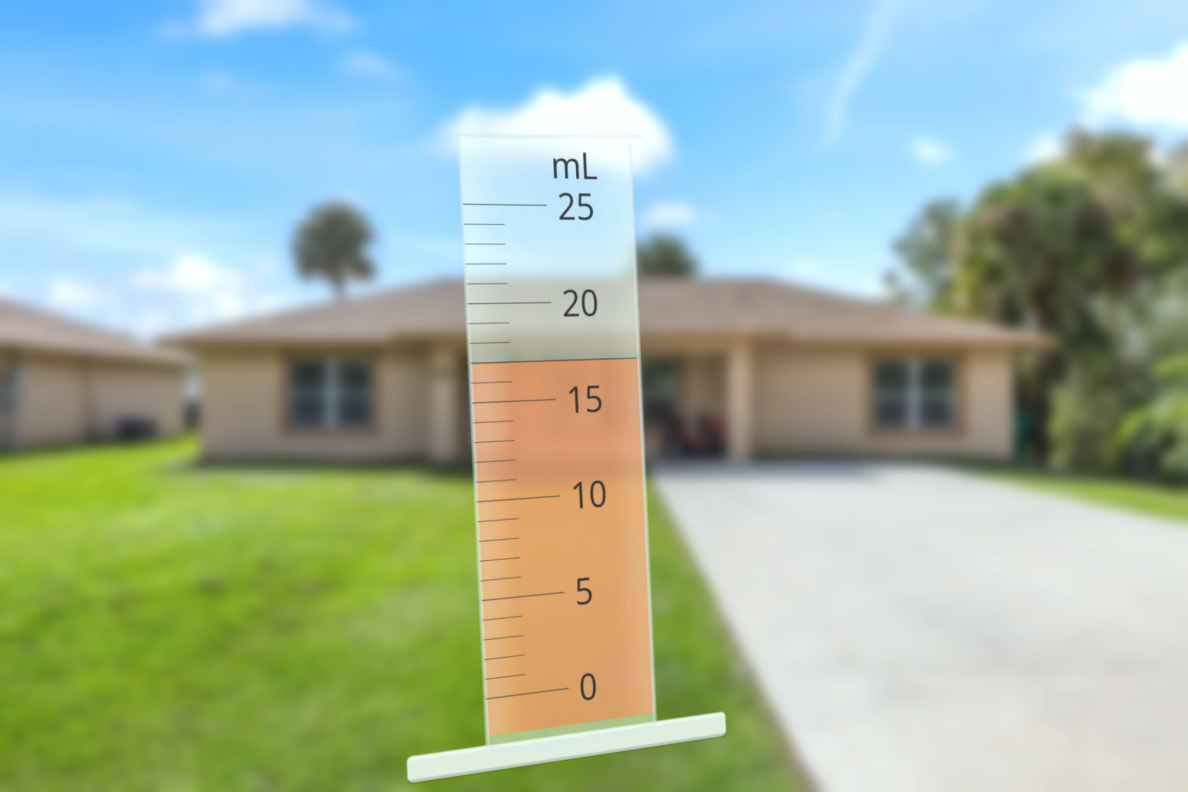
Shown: 17
